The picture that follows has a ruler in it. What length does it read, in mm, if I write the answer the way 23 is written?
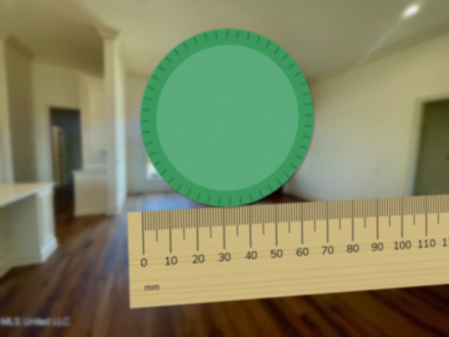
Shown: 65
